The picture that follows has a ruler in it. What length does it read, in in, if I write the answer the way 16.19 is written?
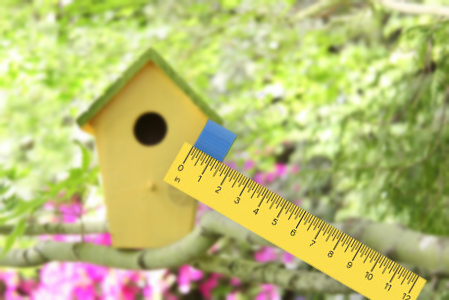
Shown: 1.5
